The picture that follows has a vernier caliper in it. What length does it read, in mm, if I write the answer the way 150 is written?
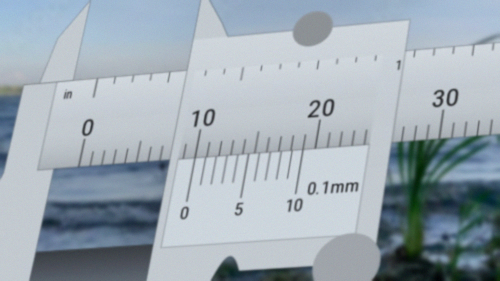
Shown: 10.0
